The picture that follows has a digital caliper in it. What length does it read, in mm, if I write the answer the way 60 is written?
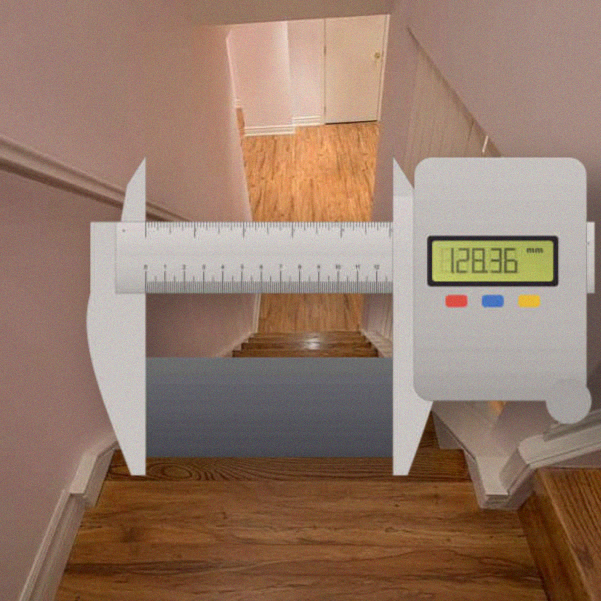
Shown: 128.36
